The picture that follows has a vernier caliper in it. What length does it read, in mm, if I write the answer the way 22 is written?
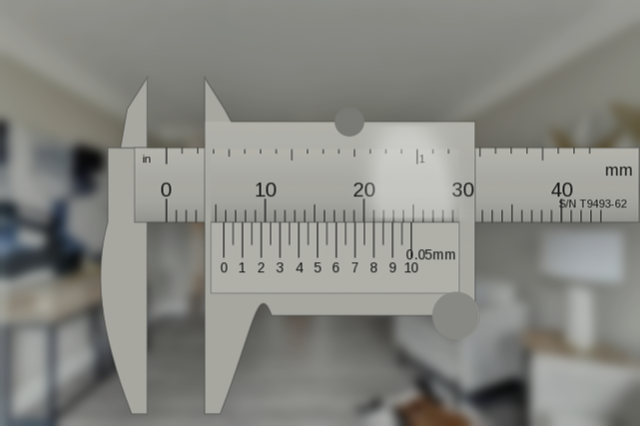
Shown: 5.8
